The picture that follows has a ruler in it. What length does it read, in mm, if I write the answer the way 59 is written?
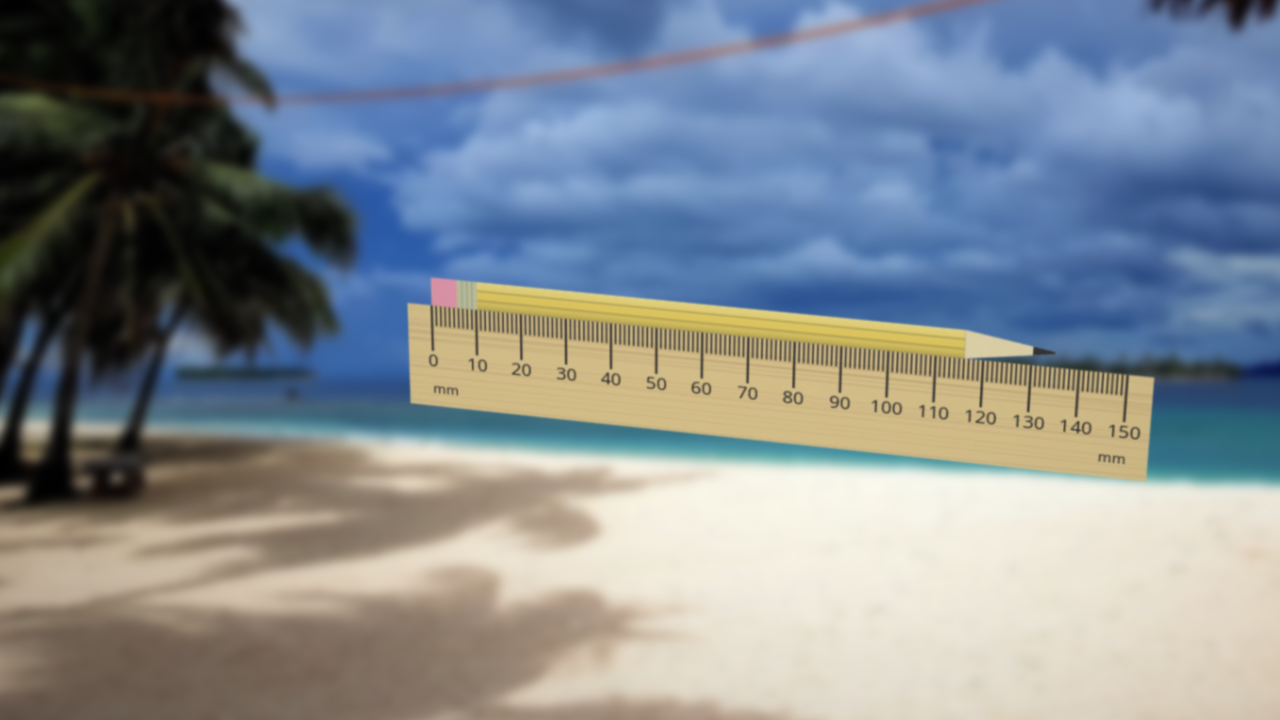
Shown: 135
